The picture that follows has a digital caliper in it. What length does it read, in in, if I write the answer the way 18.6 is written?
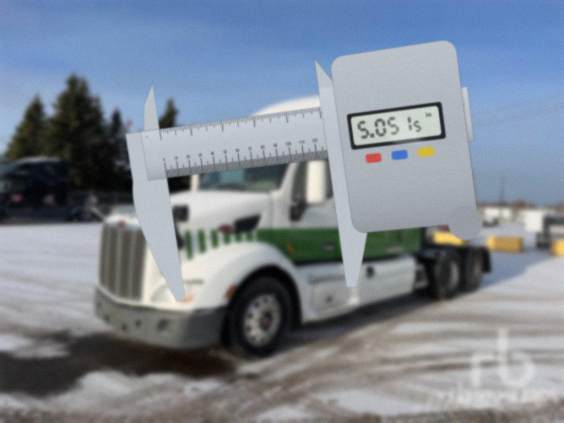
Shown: 5.0515
